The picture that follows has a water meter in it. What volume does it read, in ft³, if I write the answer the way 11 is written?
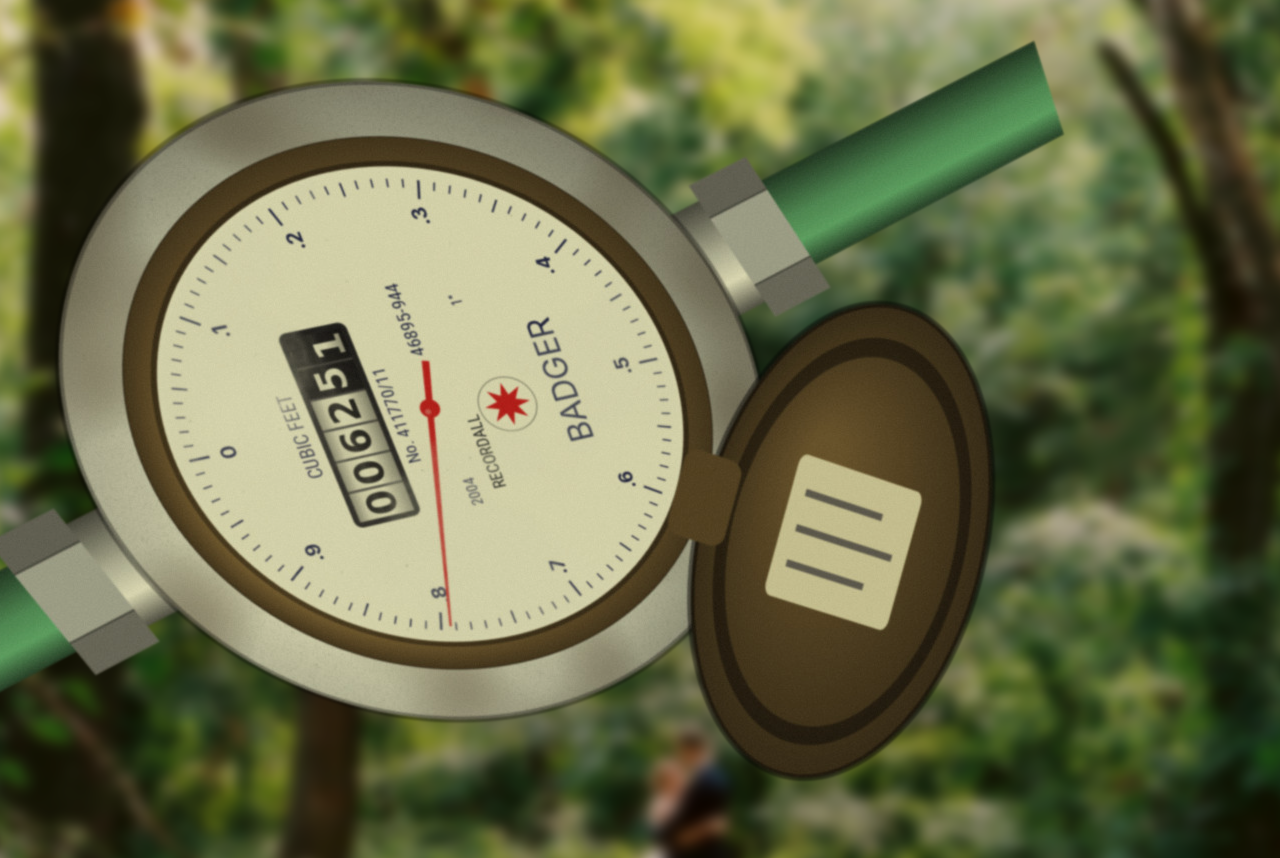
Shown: 6250.79
